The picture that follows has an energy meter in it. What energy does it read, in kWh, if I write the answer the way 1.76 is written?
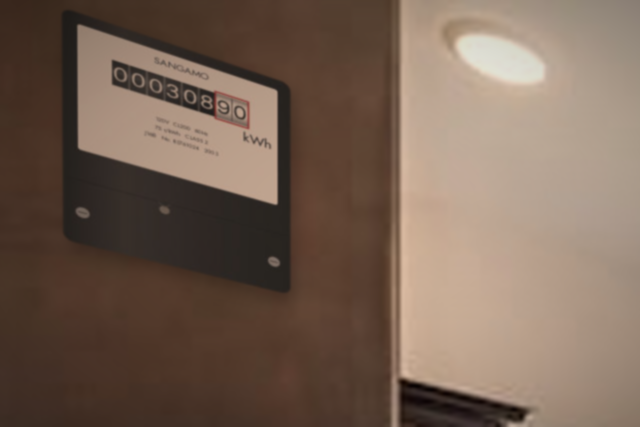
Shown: 308.90
